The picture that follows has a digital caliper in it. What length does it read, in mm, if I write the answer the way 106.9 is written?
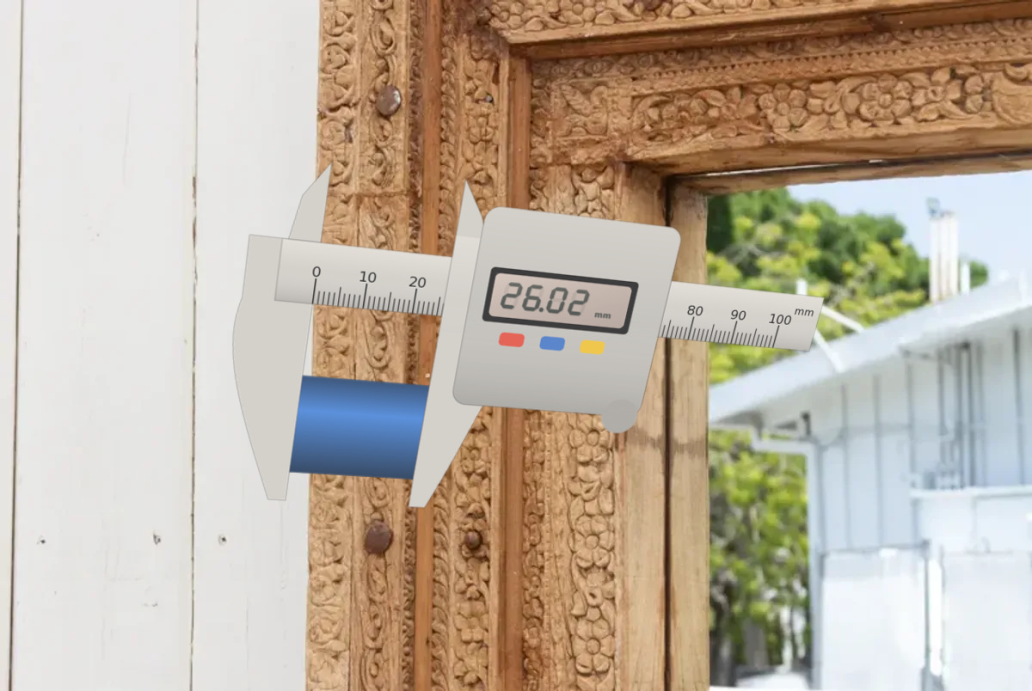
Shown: 26.02
